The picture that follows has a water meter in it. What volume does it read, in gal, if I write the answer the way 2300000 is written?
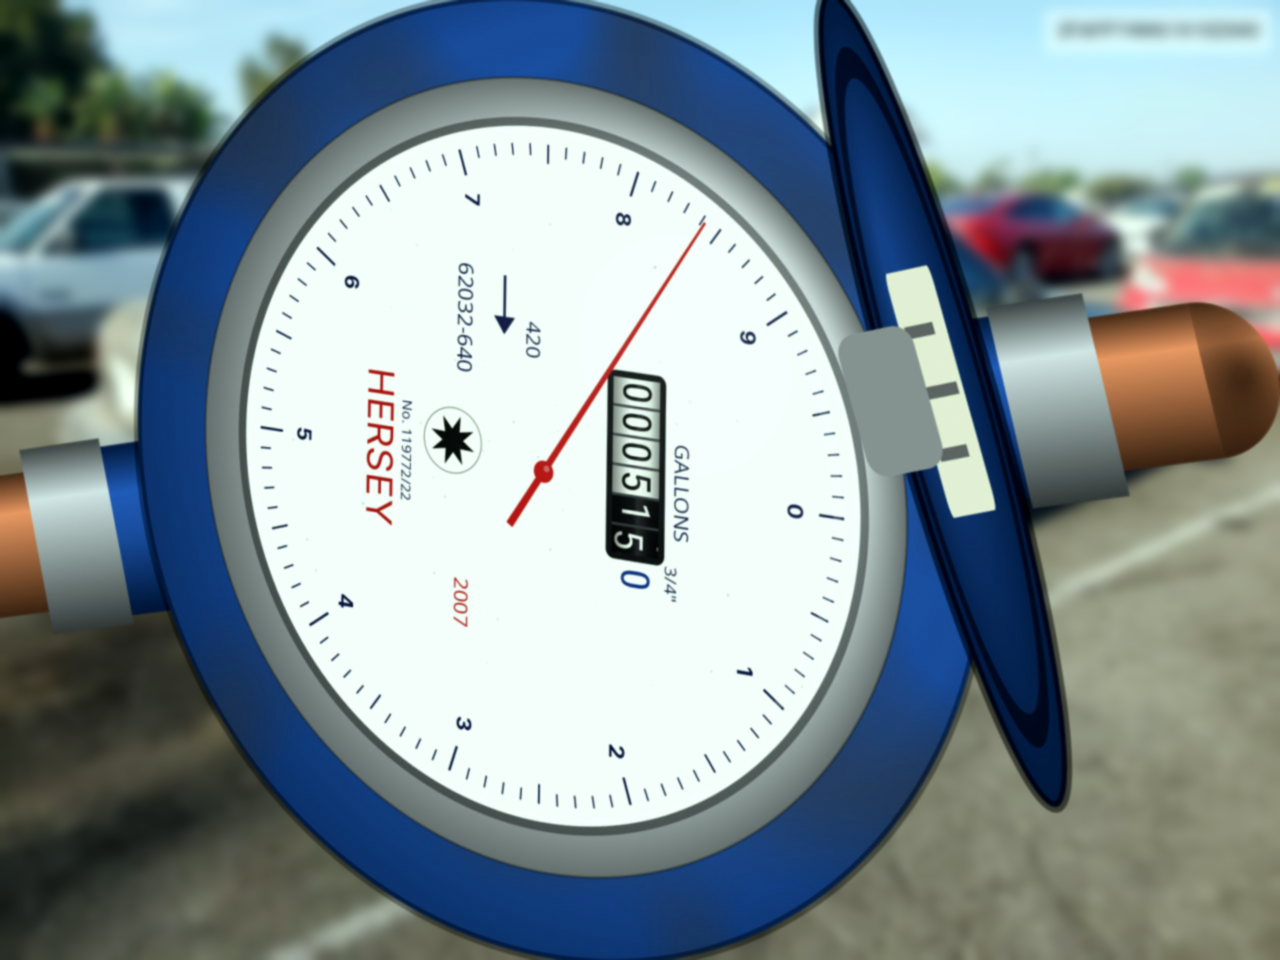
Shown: 5148.4
